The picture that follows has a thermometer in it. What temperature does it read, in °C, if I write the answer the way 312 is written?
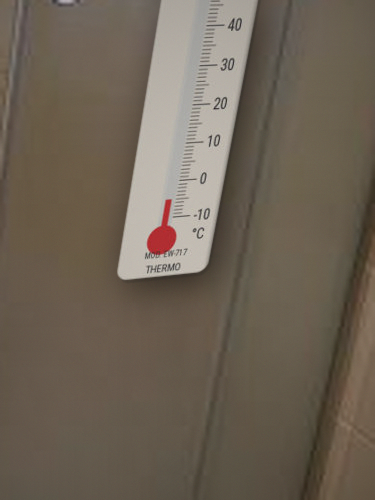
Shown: -5
